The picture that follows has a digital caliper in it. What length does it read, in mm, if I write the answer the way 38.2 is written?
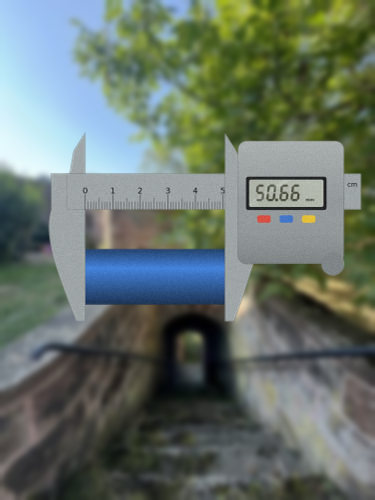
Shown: 50.66
